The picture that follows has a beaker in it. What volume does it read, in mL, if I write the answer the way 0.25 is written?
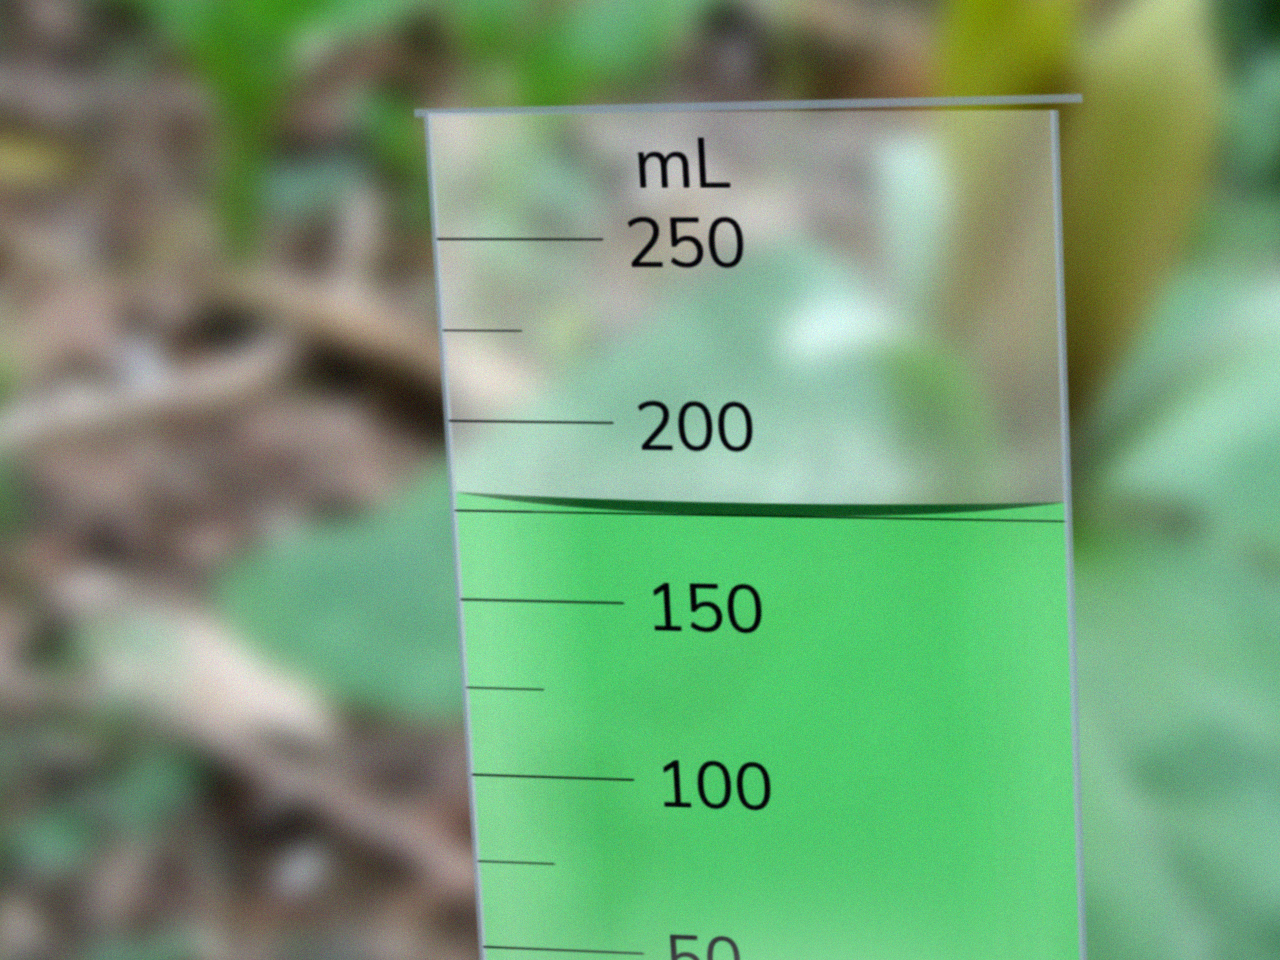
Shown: 175
